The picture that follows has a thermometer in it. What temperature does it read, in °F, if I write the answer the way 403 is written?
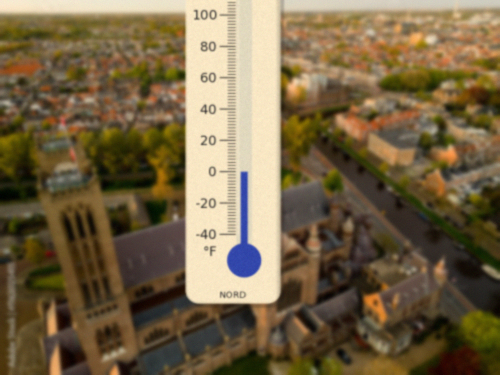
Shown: 0
